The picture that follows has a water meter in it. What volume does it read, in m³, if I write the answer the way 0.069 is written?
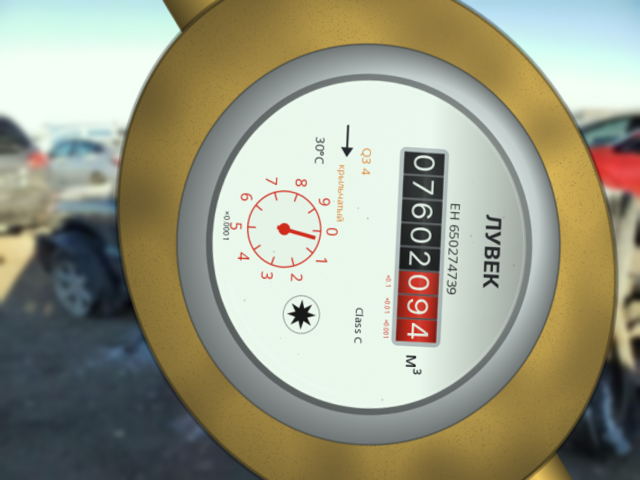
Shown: 7602.0940
